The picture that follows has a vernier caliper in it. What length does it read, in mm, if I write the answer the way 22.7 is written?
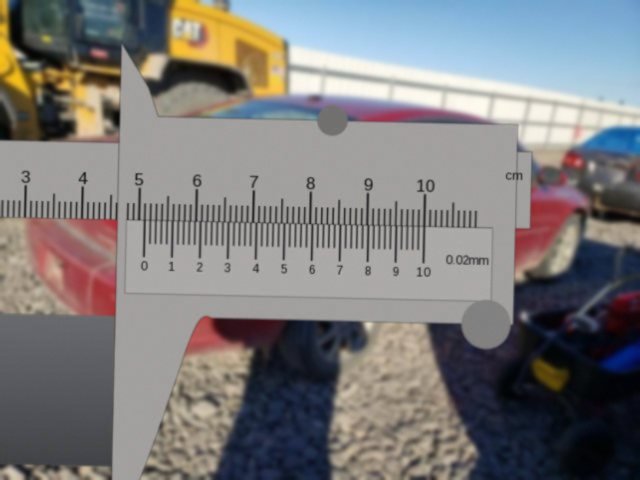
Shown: 51.0
